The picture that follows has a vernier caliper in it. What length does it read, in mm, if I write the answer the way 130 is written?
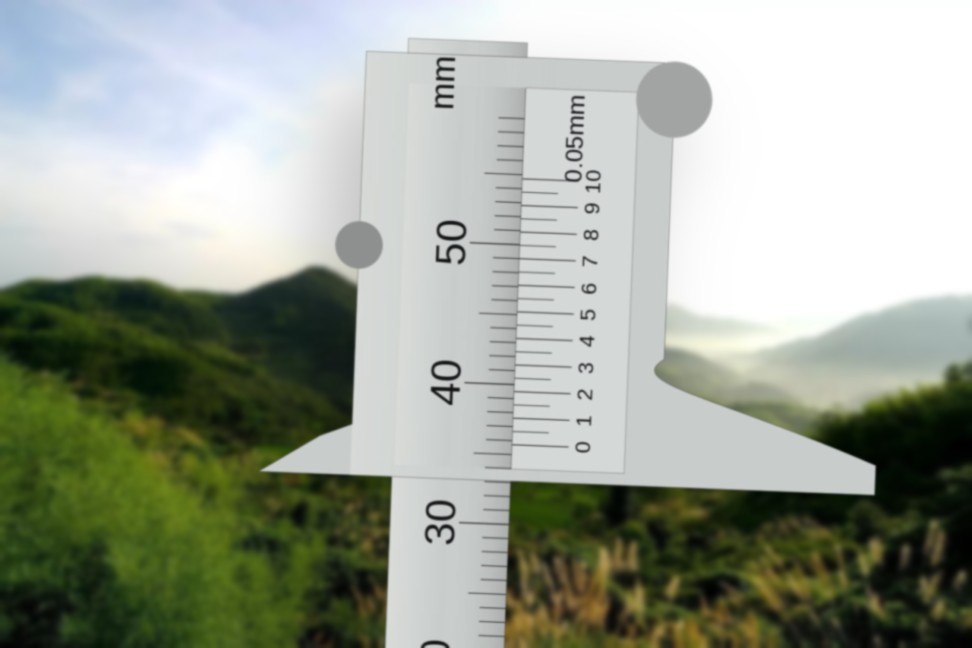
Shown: 35.7
